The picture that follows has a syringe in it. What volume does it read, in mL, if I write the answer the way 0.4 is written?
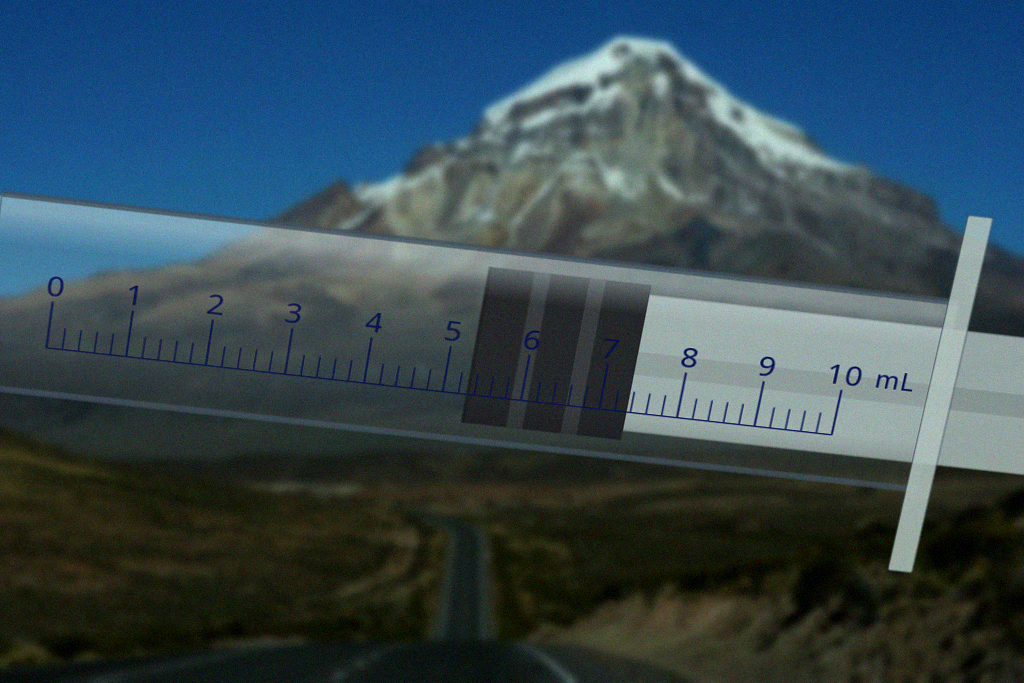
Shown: 5.3
